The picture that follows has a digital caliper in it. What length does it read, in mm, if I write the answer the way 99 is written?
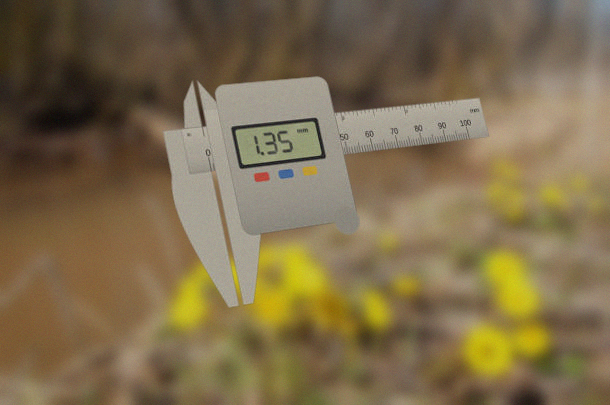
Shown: 1.35
